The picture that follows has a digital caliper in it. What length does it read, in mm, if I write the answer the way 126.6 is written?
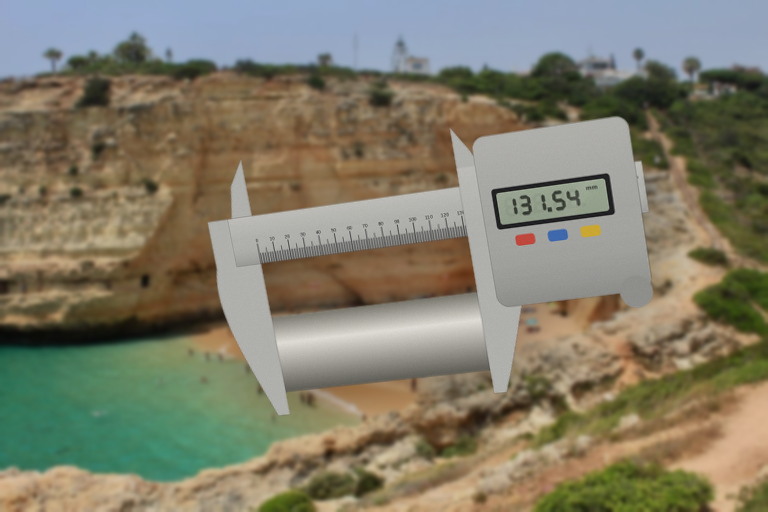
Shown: 131.54
